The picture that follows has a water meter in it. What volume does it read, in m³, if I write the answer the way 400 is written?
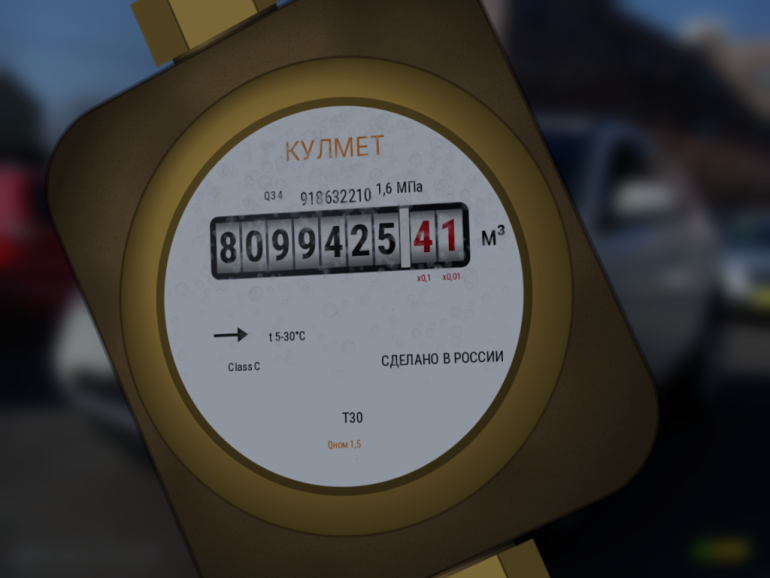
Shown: 8099425.41
